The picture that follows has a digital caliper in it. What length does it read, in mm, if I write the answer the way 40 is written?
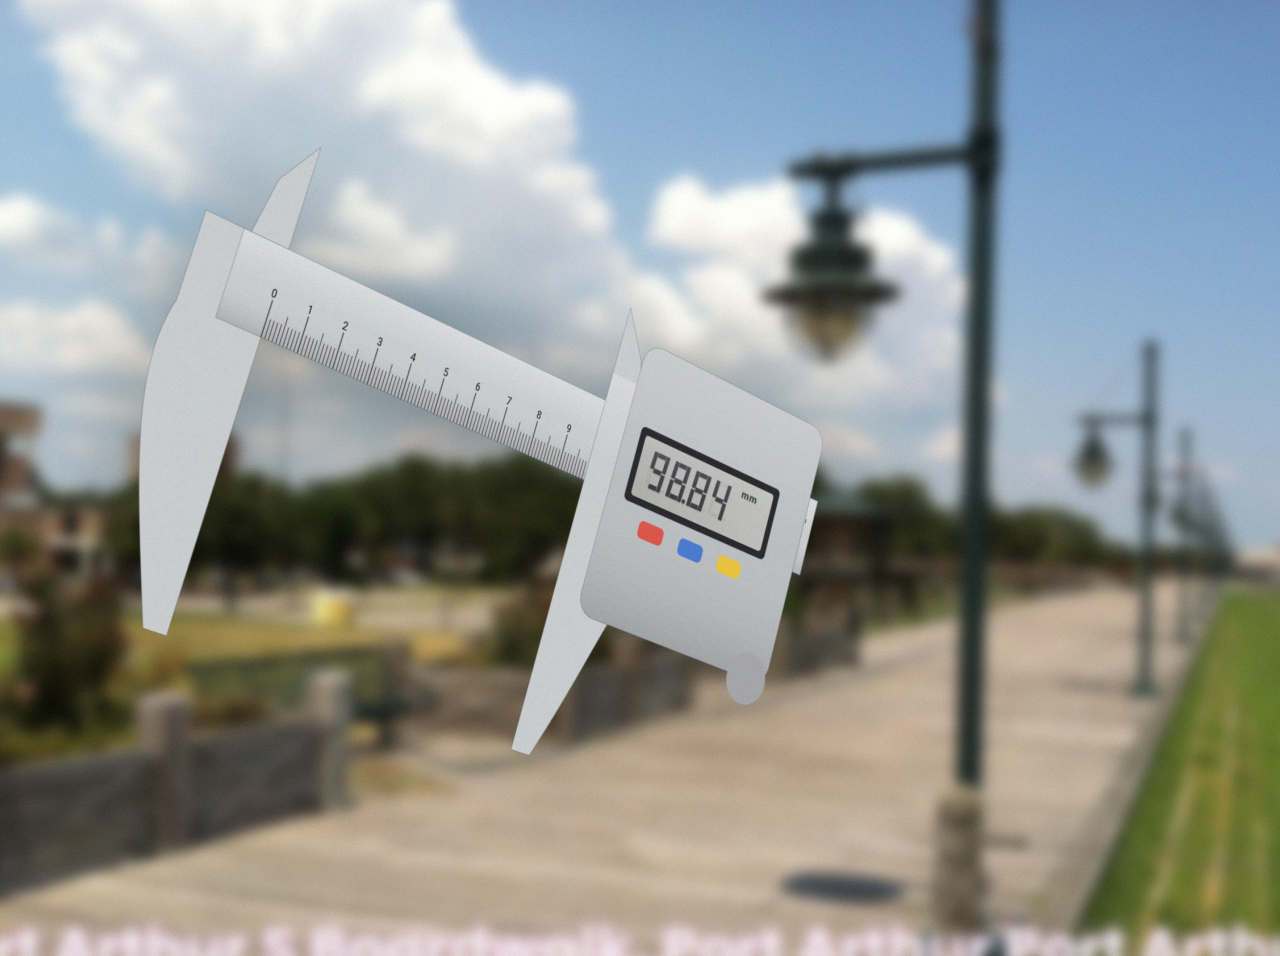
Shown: 98.84
